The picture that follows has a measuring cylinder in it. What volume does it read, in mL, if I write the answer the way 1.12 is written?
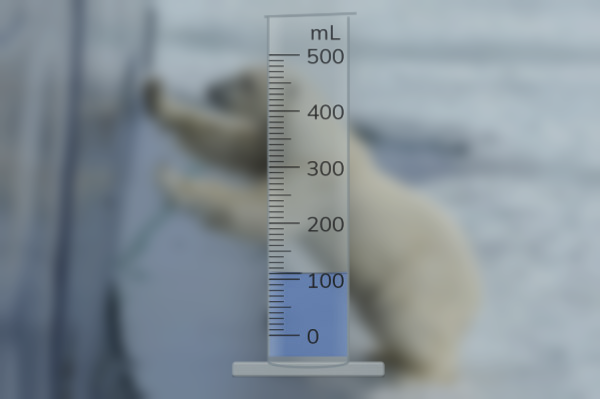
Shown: 110
